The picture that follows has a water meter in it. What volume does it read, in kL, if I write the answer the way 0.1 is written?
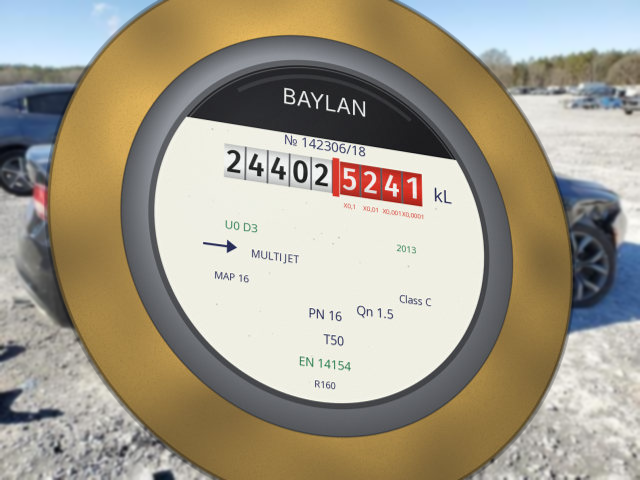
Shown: 24402.5241
